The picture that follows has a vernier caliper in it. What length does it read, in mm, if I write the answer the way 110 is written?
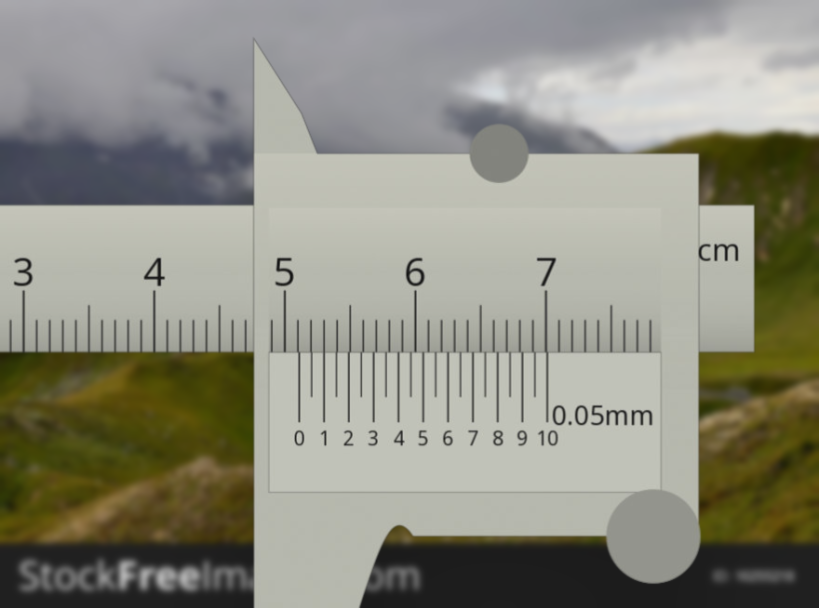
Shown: 51.1
